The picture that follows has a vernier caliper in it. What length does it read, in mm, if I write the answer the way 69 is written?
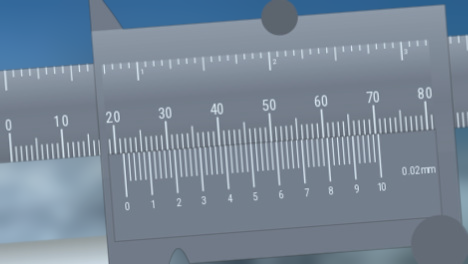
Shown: 21.5
